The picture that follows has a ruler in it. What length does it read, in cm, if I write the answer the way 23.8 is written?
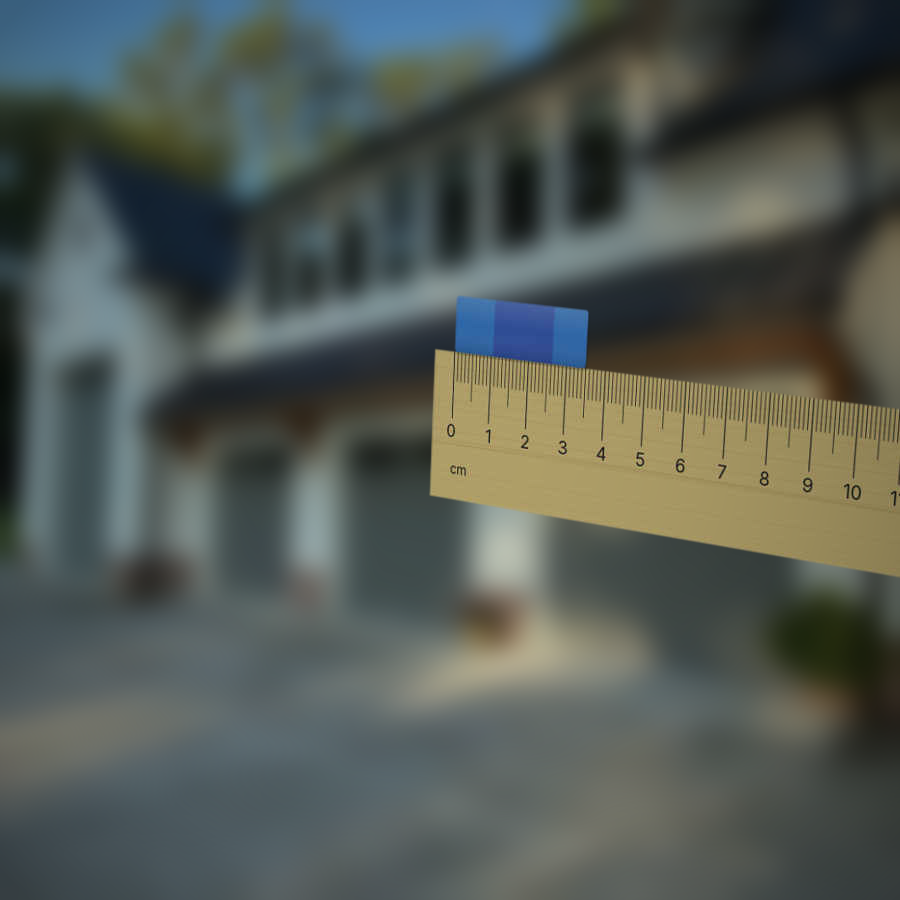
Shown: 3.5
